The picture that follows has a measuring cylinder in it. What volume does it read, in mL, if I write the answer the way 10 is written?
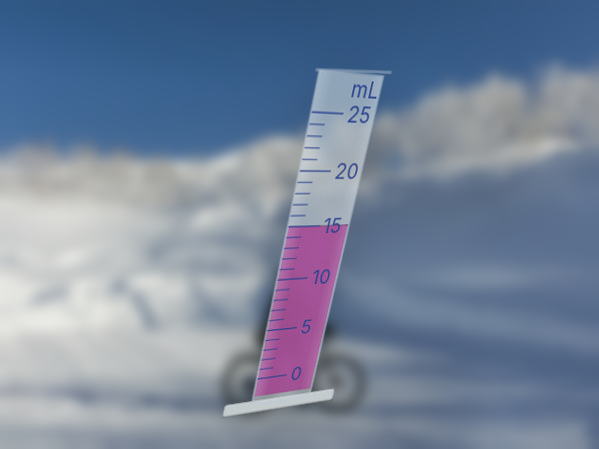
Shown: 15
